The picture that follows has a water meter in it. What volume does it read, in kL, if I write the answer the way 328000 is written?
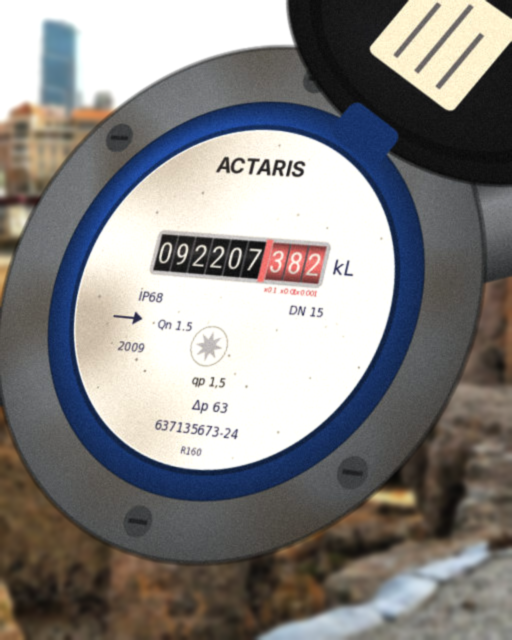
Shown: 92207.382
